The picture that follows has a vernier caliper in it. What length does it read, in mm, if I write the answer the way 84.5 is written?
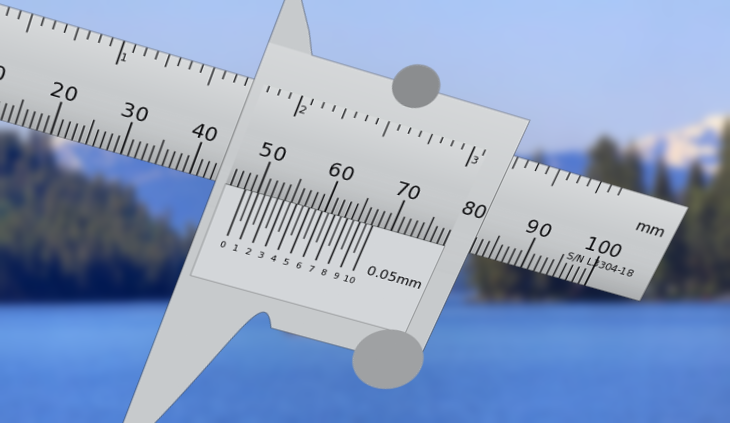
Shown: 48.2
